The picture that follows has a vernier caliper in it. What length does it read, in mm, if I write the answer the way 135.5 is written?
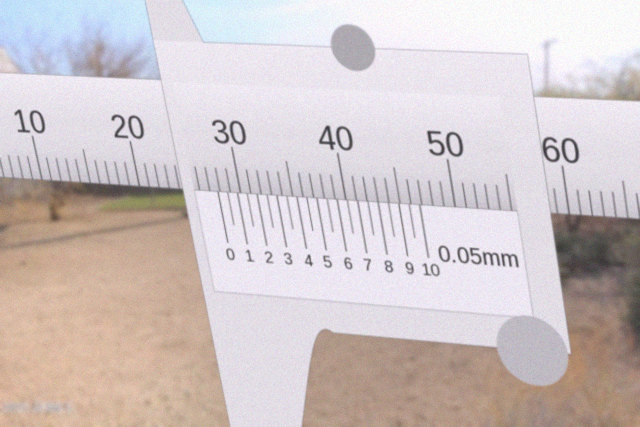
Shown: 27.8
